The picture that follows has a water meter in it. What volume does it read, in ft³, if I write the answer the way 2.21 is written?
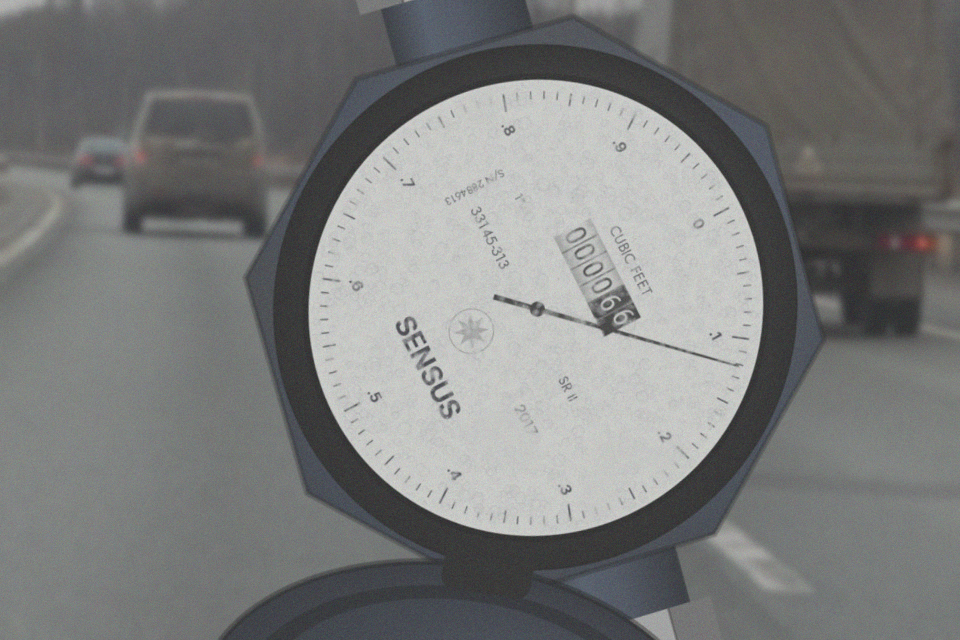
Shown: 66.12
